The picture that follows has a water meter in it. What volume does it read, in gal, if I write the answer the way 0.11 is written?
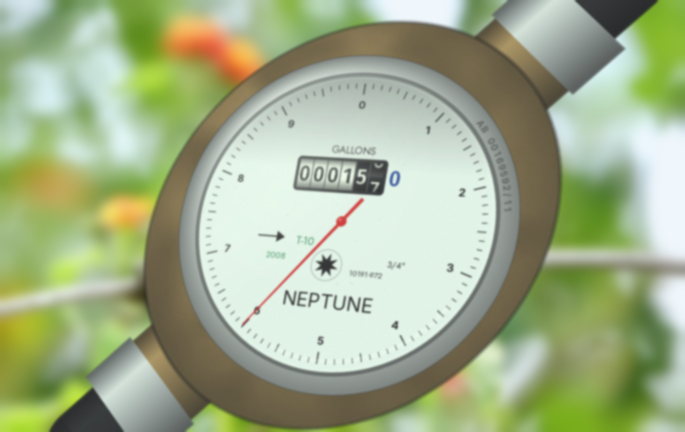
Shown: 1566.0
